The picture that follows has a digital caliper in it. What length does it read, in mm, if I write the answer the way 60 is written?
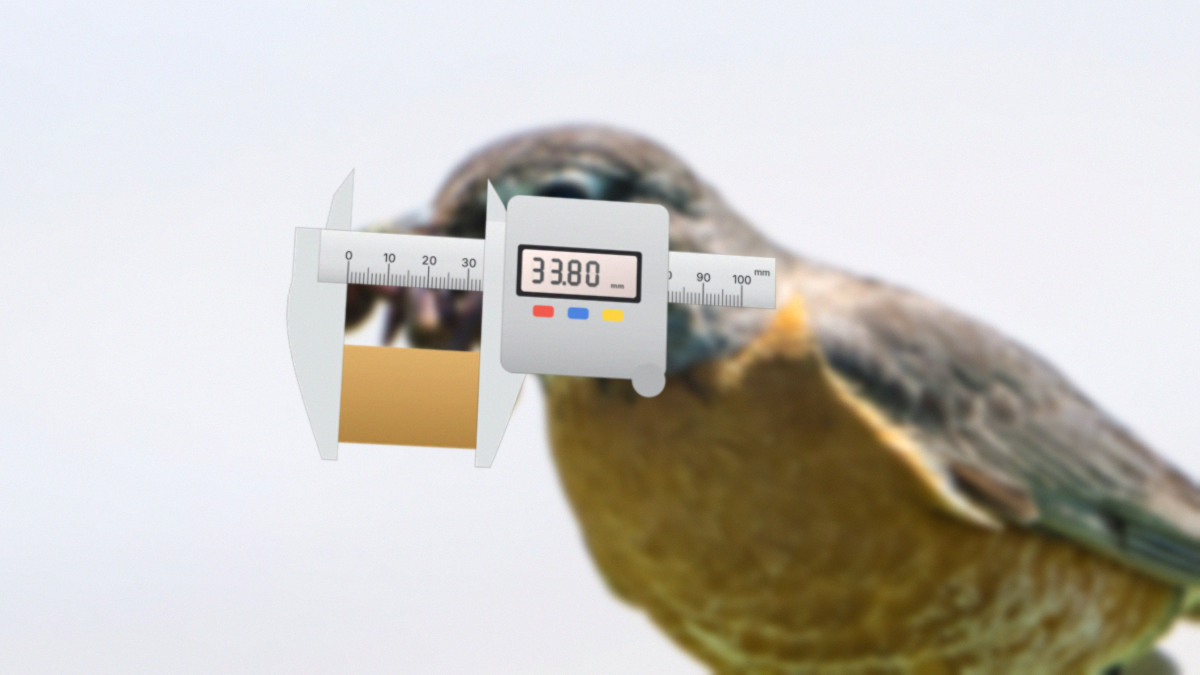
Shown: 33.80
